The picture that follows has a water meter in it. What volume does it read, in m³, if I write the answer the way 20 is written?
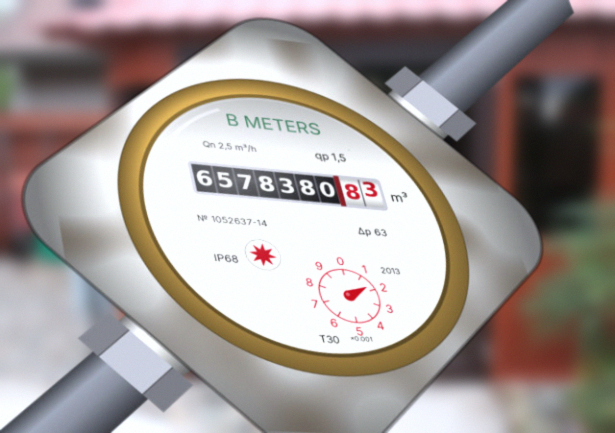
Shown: 6578380.831
